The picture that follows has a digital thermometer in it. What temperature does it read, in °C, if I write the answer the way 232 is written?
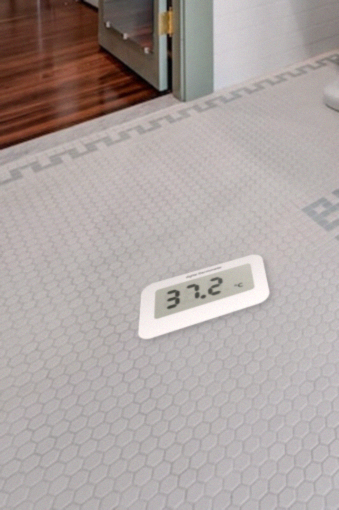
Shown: 37.2
